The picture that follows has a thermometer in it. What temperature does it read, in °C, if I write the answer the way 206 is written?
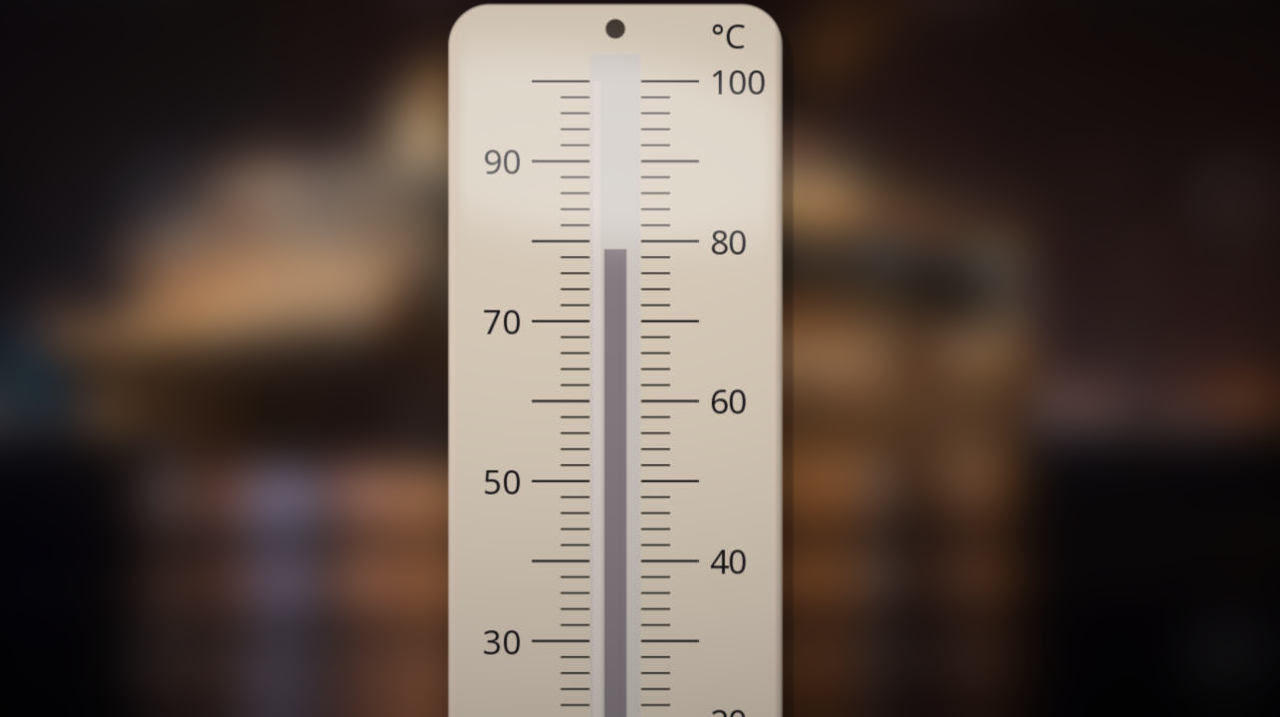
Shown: 79
